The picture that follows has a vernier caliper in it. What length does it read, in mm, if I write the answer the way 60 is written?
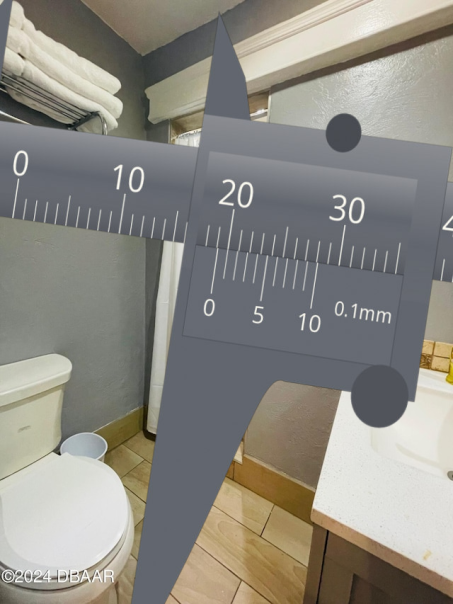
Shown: 19.1
